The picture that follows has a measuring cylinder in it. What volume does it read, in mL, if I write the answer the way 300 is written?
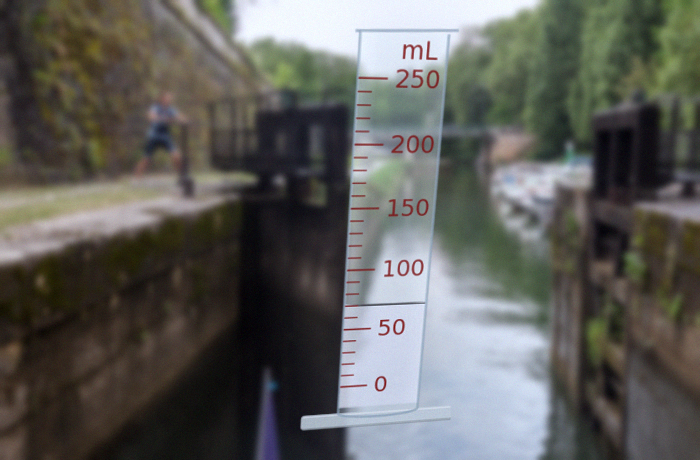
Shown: 70
